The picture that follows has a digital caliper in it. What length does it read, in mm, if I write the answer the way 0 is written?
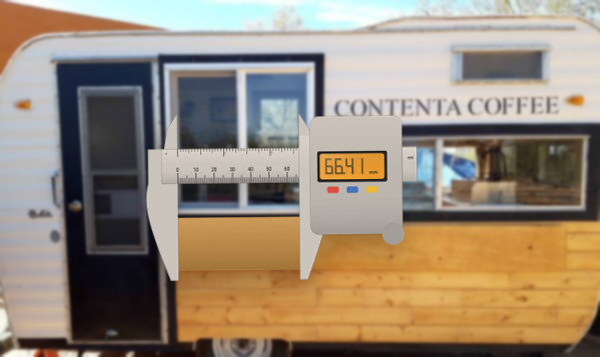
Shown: 66.41
